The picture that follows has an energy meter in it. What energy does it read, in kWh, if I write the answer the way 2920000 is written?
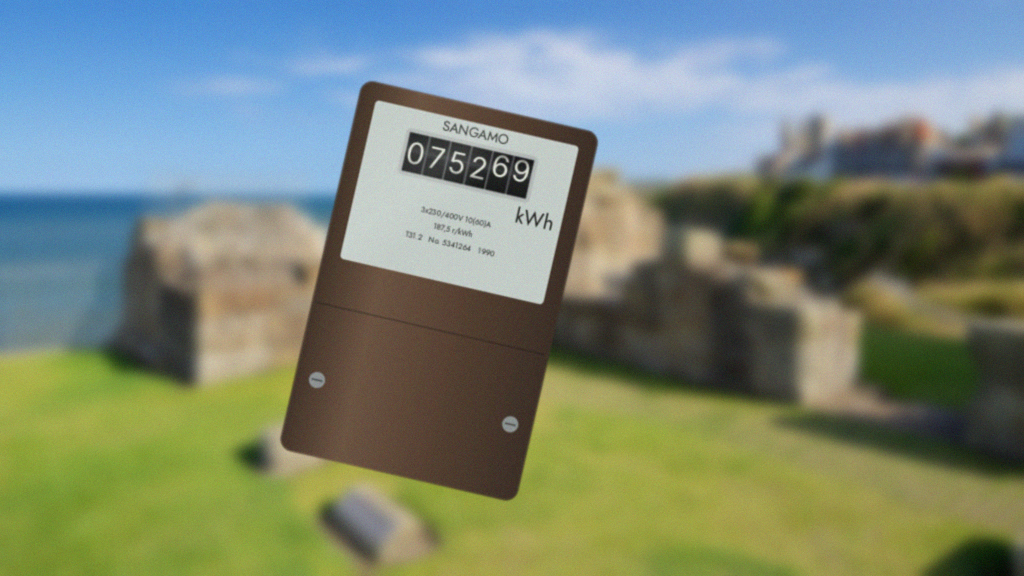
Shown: 75269
